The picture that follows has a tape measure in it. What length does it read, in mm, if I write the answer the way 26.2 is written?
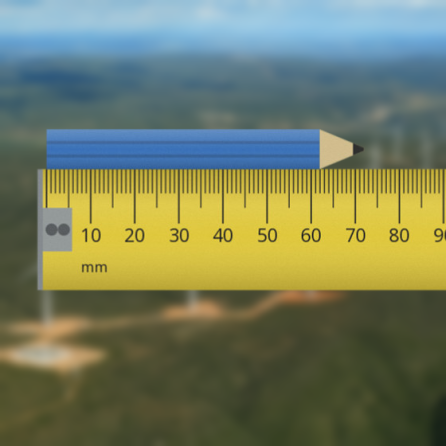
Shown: 72
